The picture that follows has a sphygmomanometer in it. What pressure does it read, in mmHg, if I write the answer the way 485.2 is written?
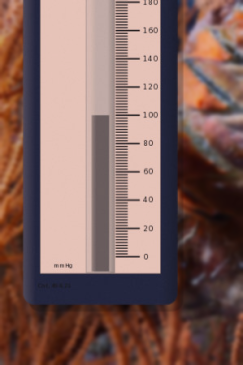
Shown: 100
